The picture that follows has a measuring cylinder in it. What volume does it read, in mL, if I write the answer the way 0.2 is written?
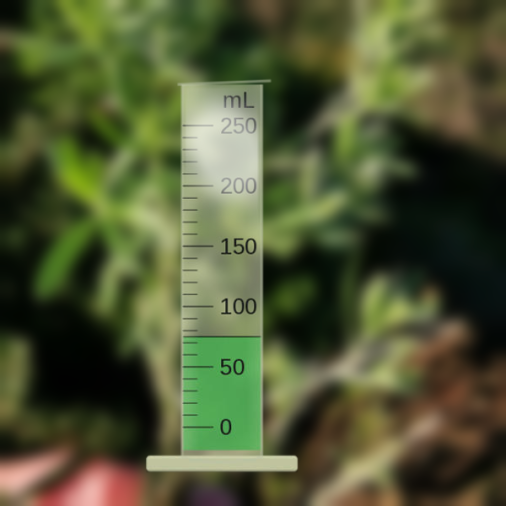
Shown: 75
